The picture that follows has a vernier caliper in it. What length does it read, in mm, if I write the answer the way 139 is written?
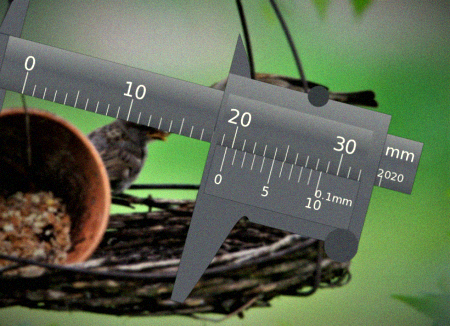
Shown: 19.5
